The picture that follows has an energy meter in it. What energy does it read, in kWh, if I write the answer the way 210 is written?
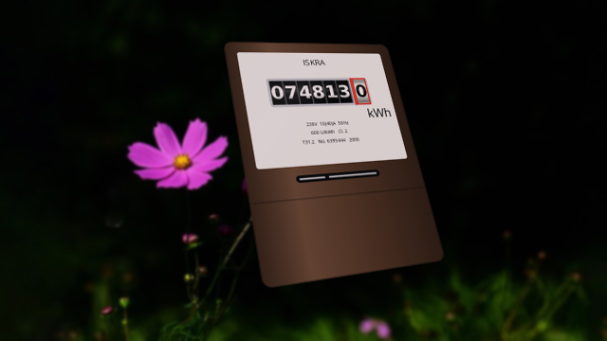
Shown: 74813.0
